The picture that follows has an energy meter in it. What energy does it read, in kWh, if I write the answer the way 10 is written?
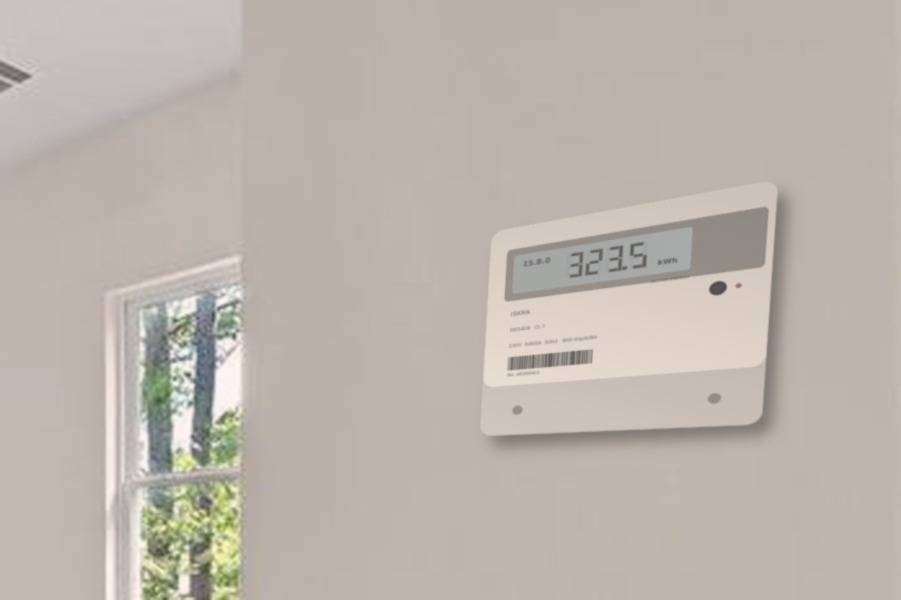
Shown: 323.5
